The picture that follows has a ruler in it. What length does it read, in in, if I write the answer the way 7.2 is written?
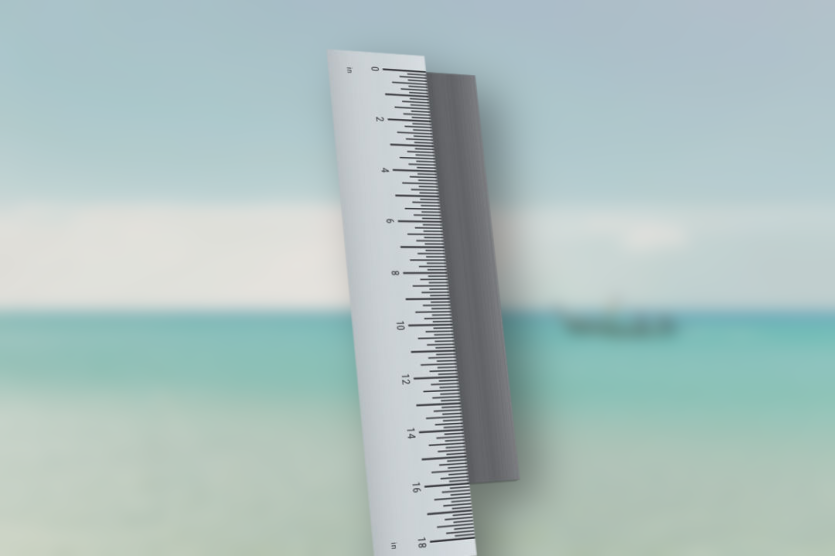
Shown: 16
